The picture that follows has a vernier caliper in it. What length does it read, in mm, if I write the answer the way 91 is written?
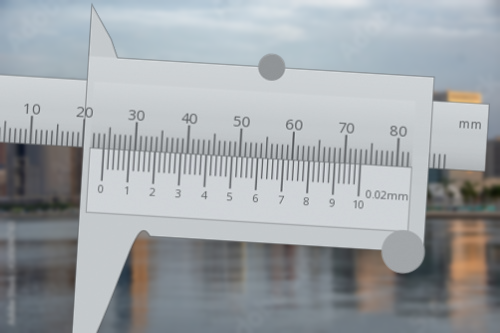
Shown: 24.0
